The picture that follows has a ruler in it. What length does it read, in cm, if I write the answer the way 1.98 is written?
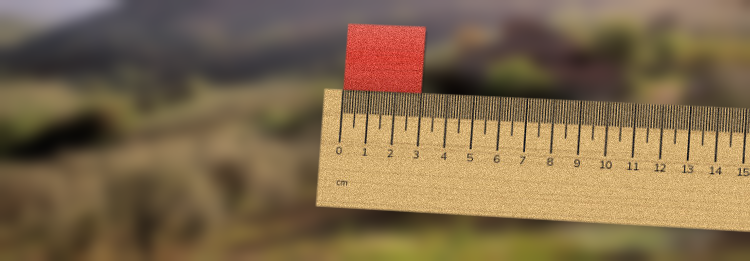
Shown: 3
